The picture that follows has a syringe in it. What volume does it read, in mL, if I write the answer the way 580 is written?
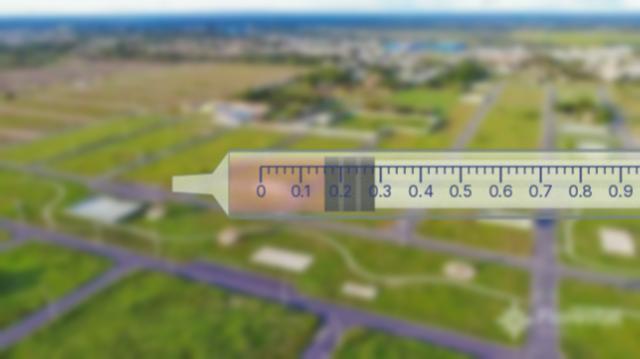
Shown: 0.16
